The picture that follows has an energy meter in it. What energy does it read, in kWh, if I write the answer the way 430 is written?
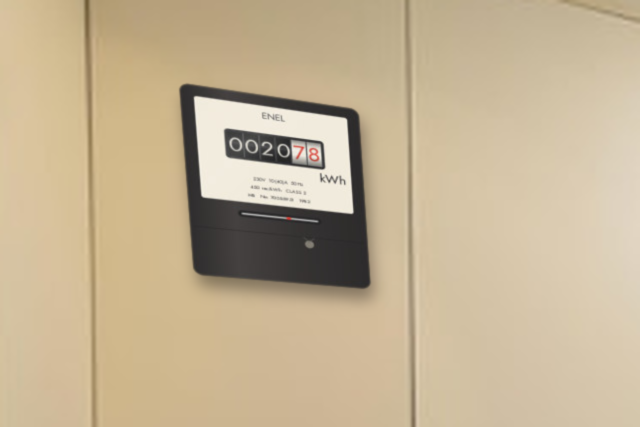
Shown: 20.78
